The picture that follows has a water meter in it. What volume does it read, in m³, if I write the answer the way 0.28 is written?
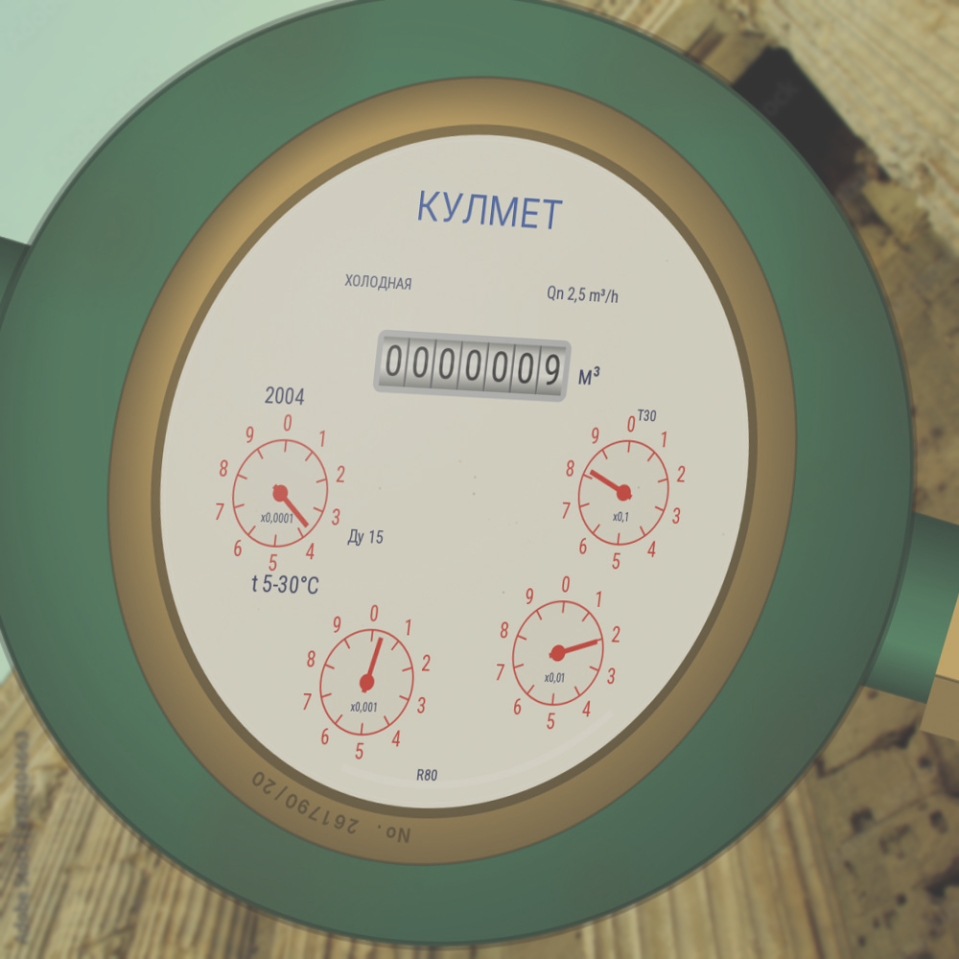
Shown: 9.8203
